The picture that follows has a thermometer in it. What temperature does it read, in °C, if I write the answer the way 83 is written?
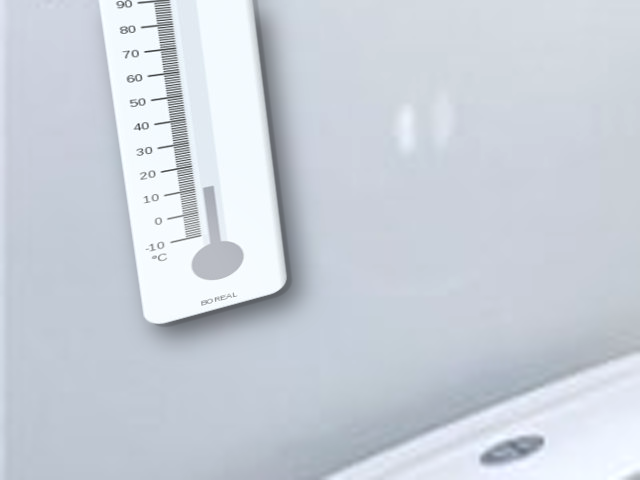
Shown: 10
